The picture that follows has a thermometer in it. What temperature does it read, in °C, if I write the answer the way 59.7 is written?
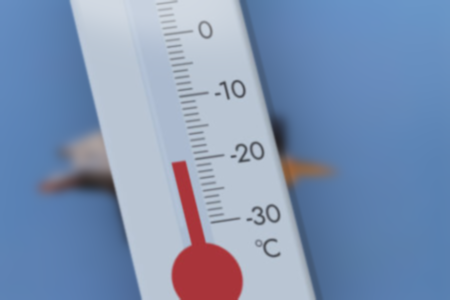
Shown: -20
